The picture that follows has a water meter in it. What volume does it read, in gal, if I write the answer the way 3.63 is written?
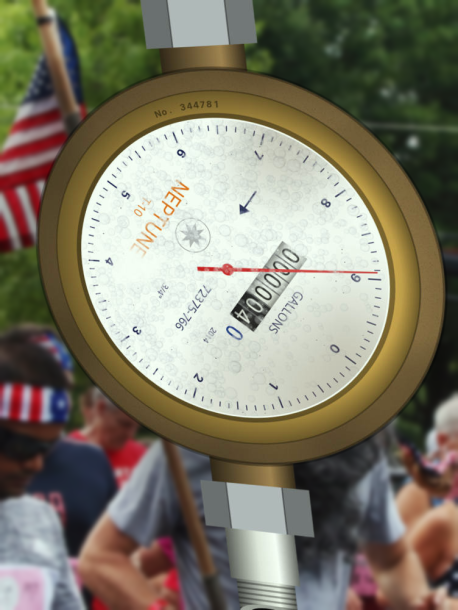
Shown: 38.9
